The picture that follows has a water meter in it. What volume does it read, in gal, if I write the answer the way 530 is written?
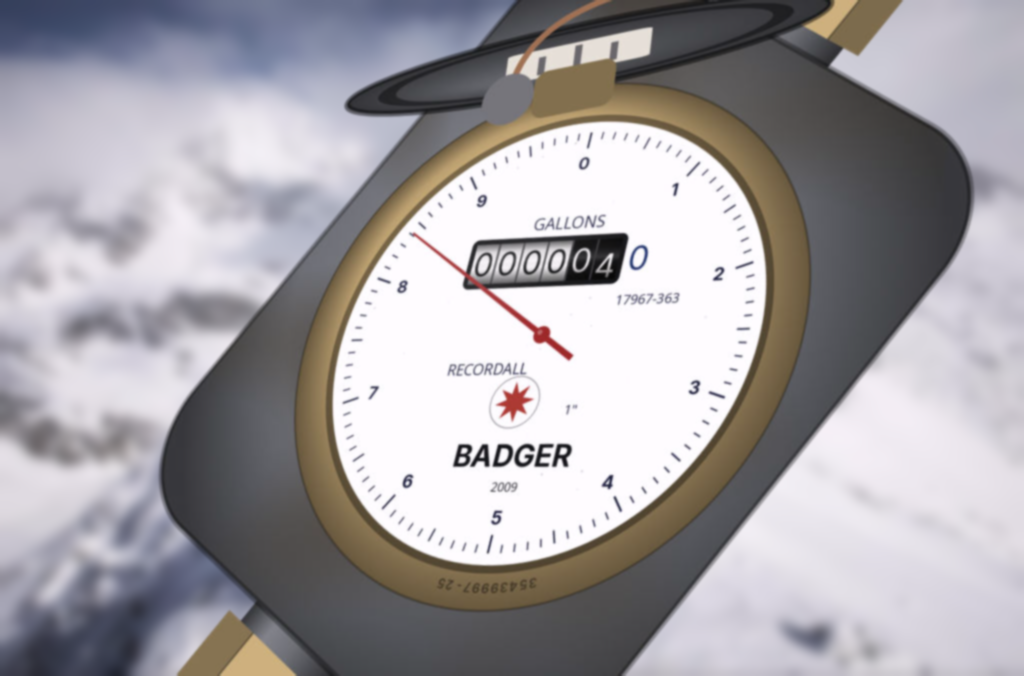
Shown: 38.4
